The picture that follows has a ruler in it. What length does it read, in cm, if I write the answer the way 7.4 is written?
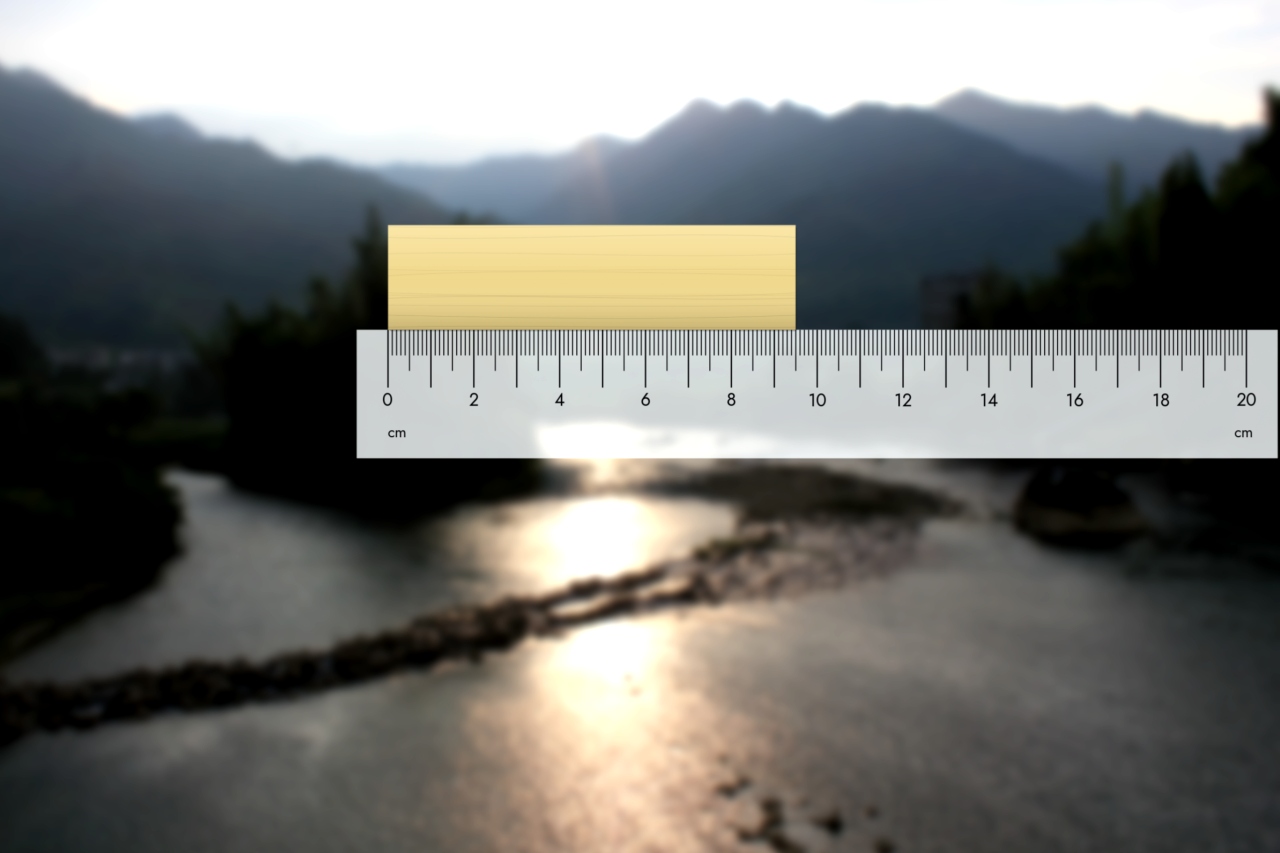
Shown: 9.5
